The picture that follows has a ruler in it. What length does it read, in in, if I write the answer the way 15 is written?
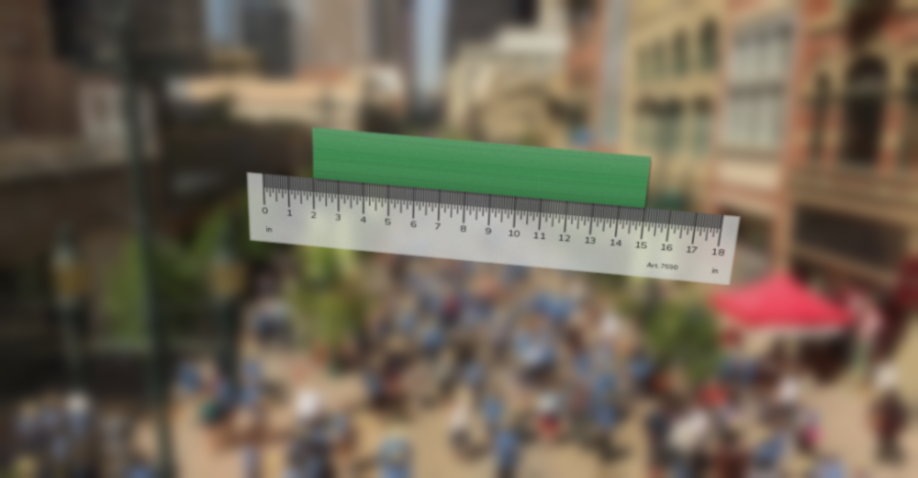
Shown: 13
